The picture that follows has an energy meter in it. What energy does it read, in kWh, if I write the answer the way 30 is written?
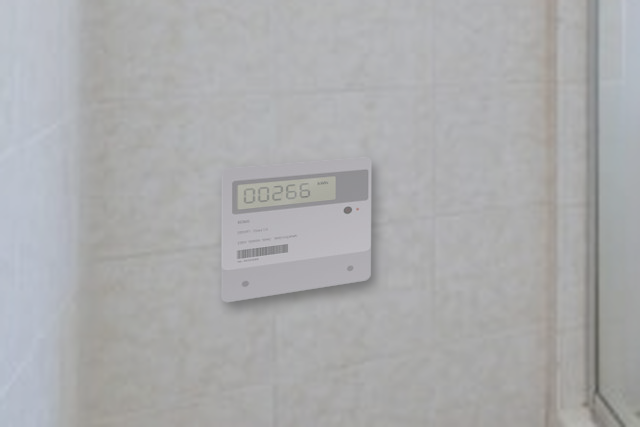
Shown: 266
